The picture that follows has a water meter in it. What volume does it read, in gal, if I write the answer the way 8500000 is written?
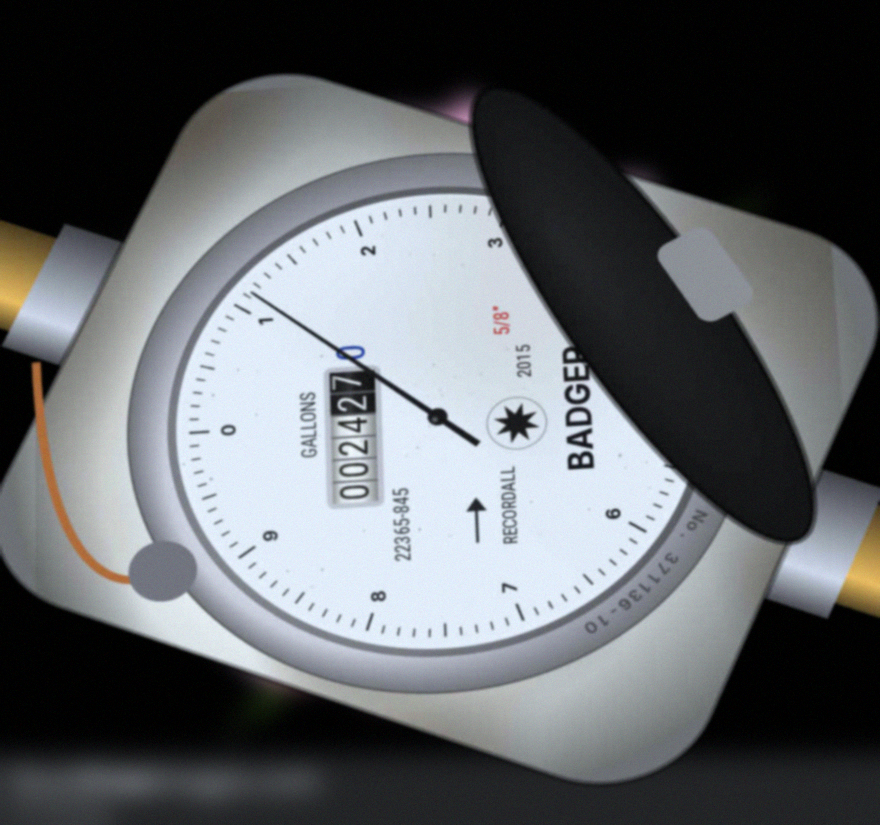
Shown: 24271.1
